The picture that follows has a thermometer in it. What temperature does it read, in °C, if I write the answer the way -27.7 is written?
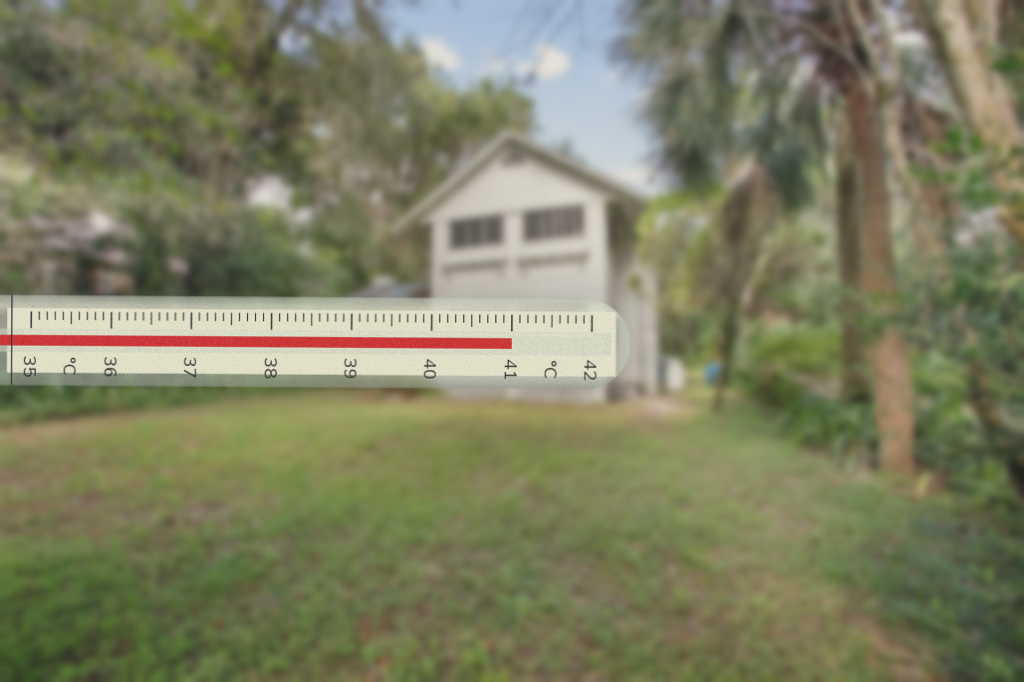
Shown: 41
